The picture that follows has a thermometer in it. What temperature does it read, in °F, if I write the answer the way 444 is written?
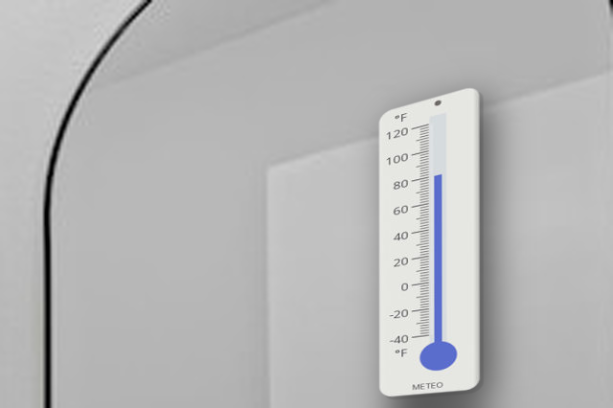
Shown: 80
